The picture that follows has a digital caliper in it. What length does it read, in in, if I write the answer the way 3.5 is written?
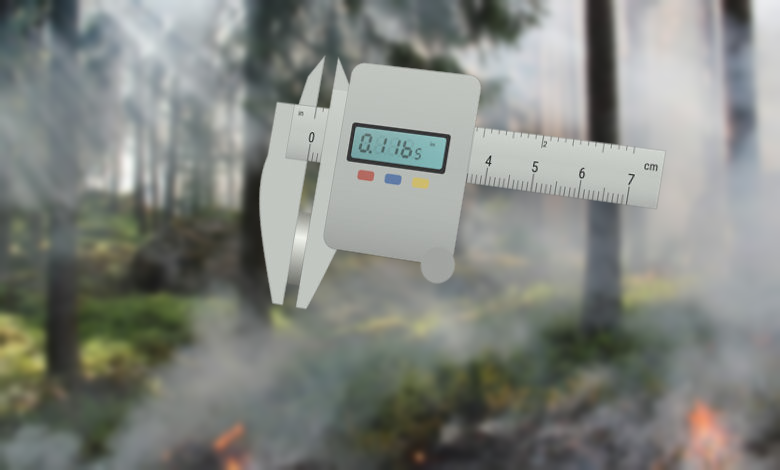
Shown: 0.1165
